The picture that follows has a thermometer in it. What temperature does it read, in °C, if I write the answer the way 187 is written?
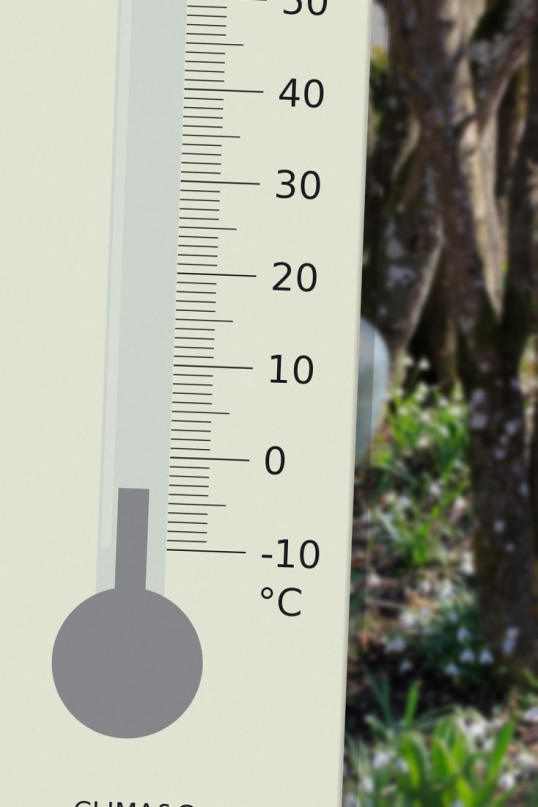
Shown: -3.5
